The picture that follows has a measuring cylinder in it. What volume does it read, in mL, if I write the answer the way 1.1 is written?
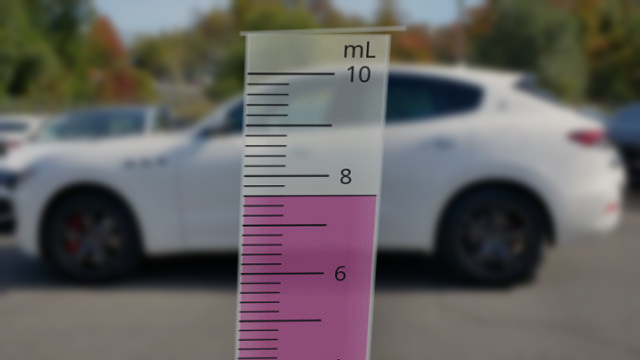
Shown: 7.6
